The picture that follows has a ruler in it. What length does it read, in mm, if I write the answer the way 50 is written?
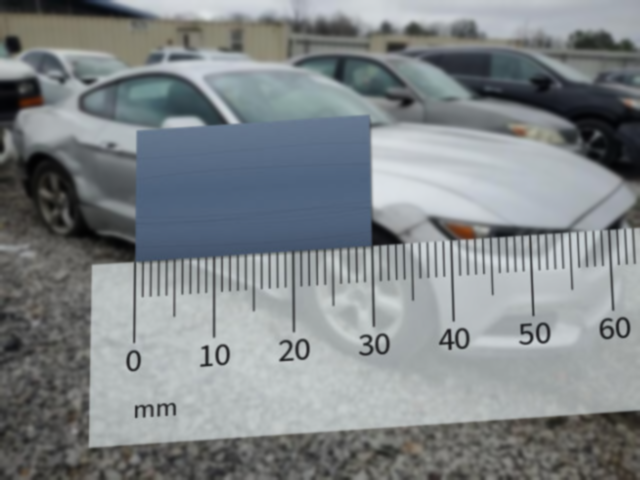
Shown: 30
